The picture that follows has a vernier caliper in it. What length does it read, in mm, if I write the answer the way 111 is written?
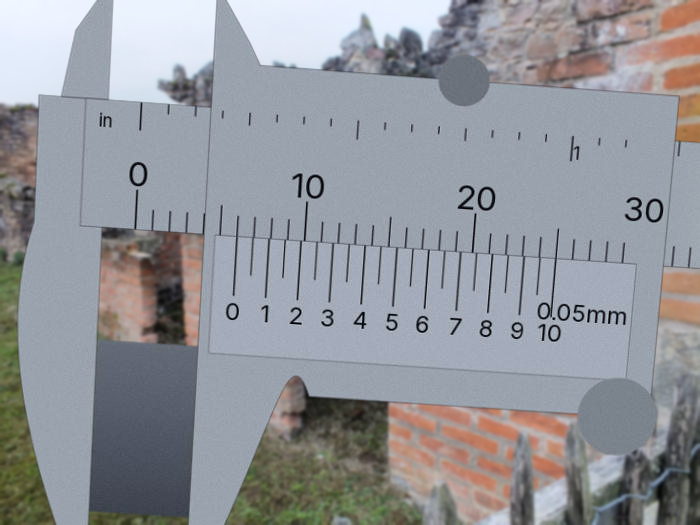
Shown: 6.0
